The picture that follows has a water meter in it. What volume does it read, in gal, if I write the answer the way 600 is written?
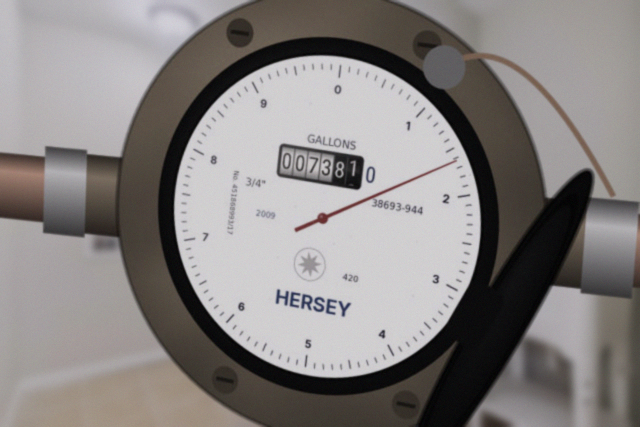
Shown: 73811.6
